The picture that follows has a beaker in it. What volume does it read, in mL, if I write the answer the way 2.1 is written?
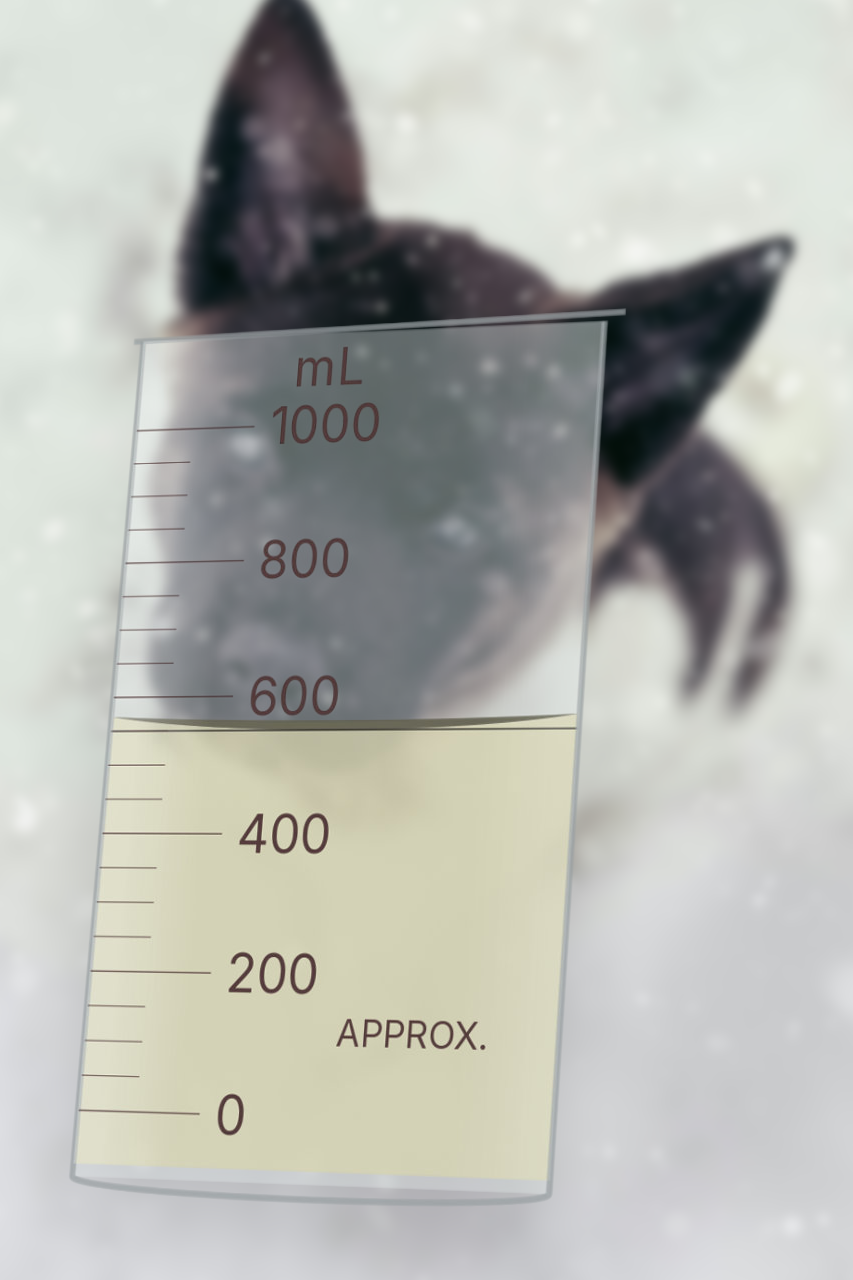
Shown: 550
